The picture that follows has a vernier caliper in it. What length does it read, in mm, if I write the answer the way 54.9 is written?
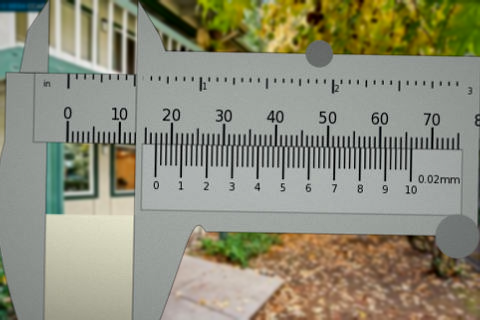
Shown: 17.0
